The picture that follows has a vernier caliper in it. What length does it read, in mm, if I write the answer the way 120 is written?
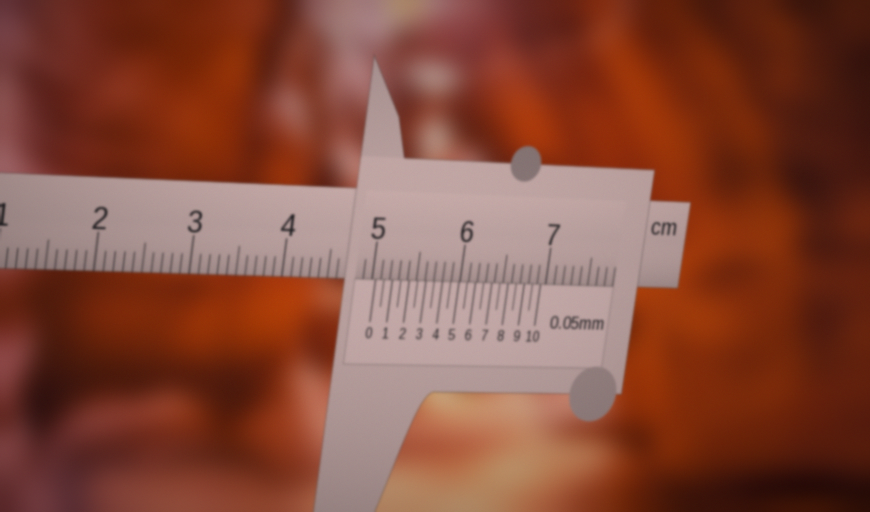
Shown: 50.4
